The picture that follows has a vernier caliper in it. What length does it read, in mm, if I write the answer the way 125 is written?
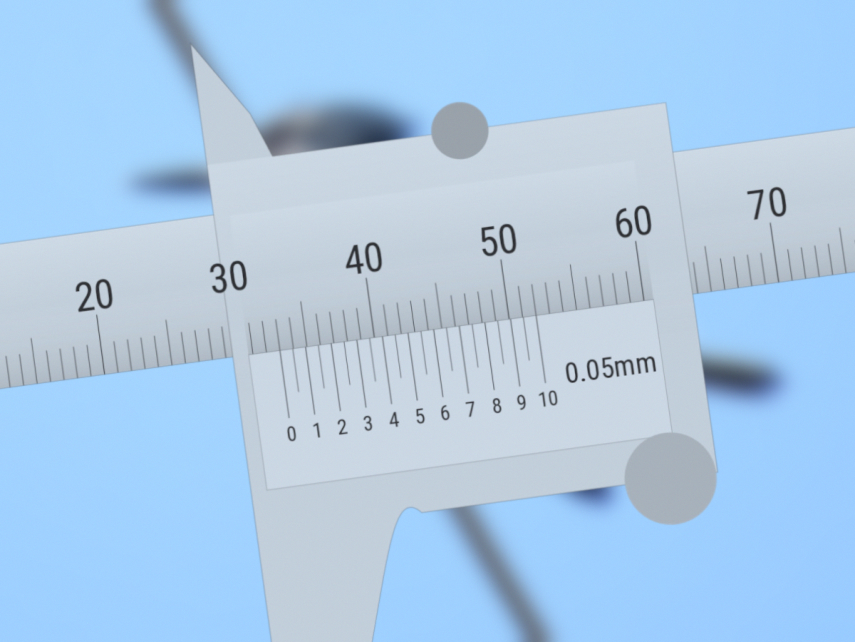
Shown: 33.0
